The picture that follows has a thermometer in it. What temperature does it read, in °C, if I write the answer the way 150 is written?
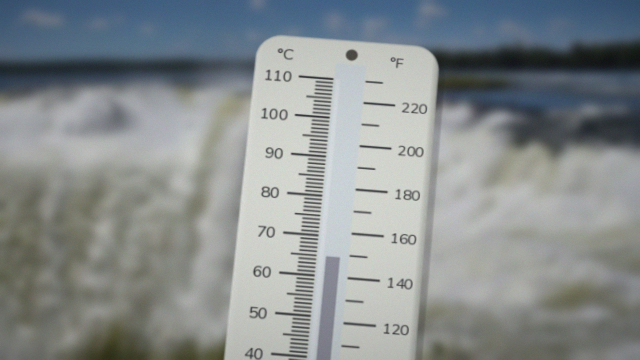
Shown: 65
